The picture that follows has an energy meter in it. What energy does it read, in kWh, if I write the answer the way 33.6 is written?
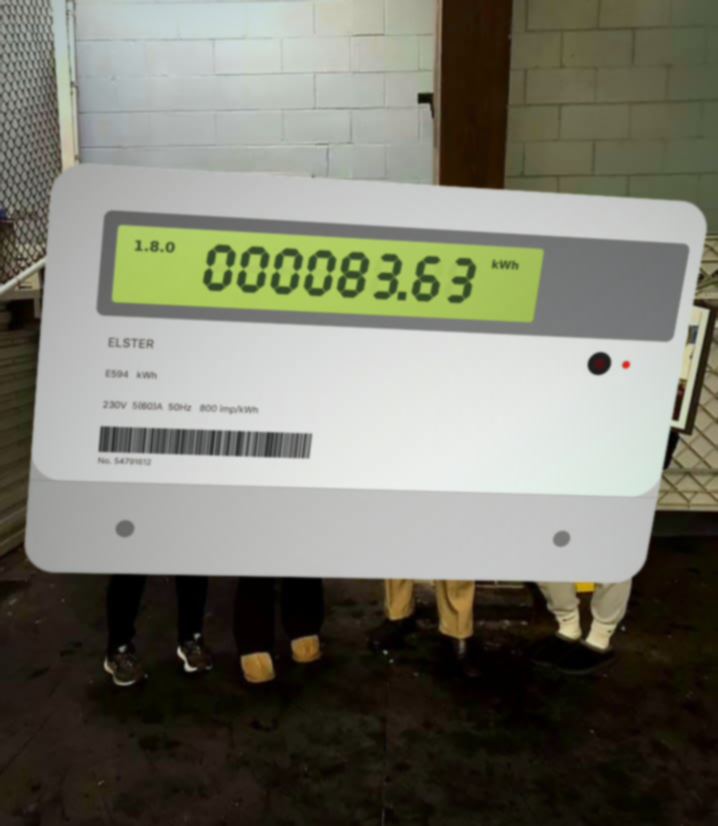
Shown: 83.63
